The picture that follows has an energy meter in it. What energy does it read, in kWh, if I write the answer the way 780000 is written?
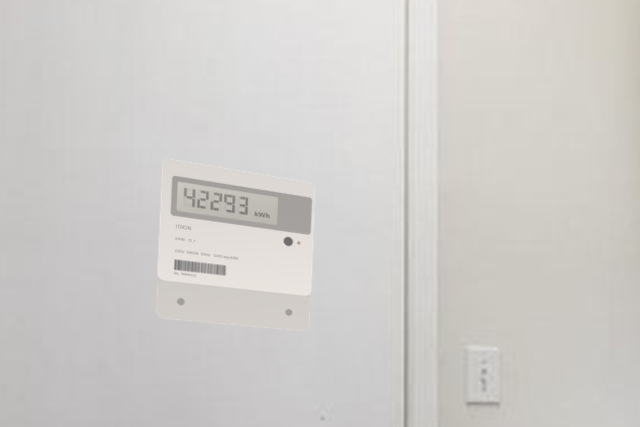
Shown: 42293
